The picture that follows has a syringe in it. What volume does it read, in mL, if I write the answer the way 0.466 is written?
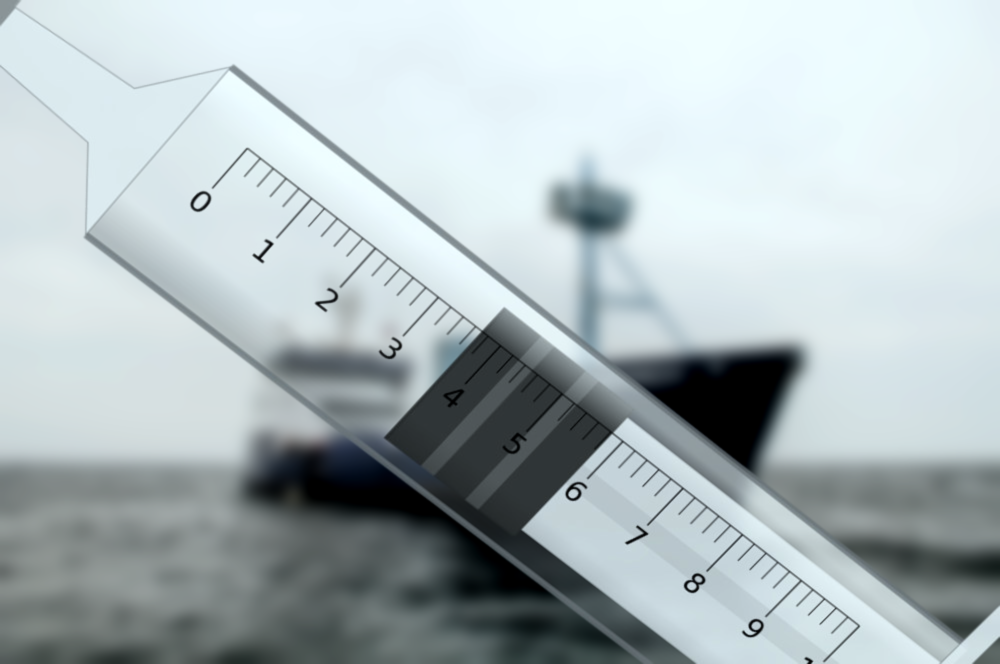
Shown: 3.7
